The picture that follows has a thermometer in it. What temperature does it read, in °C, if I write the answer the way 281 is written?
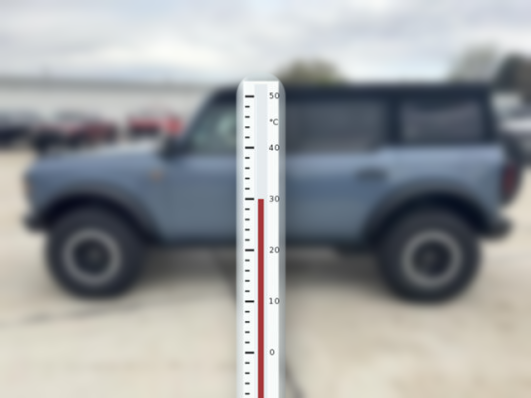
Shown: 30
